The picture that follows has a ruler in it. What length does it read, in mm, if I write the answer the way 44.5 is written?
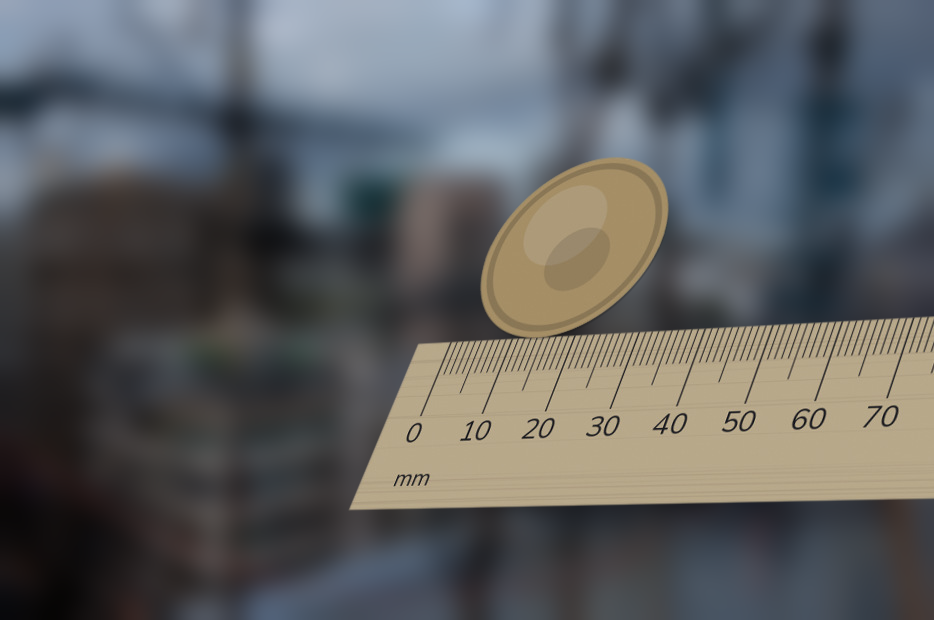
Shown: 28
